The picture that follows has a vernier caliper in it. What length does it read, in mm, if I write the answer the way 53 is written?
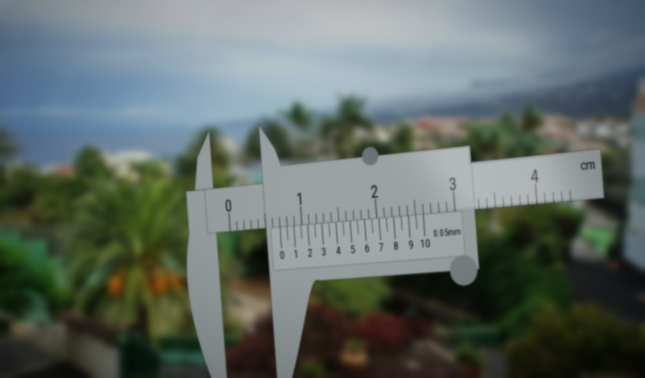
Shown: 7.0
